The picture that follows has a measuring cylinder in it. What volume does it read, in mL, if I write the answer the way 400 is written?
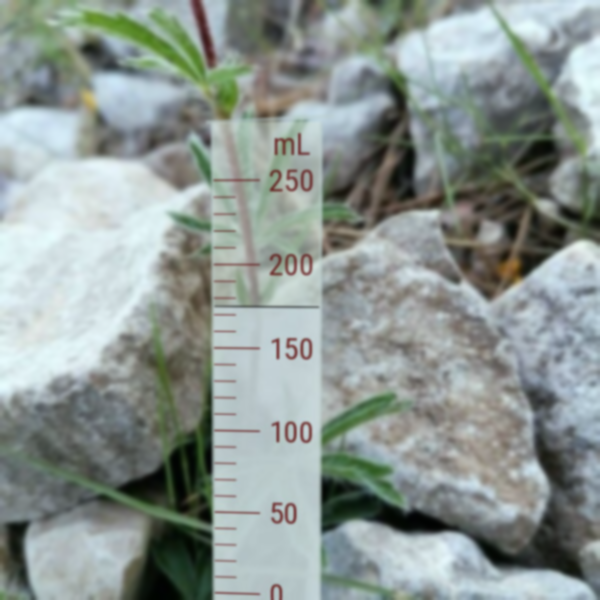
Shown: 175
